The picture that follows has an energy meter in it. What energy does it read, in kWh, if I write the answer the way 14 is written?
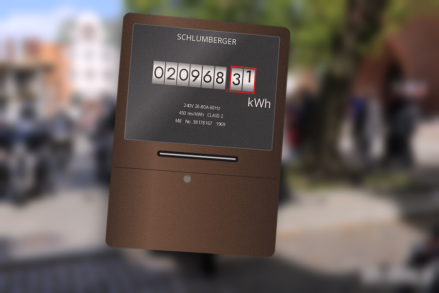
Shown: 20968.31
